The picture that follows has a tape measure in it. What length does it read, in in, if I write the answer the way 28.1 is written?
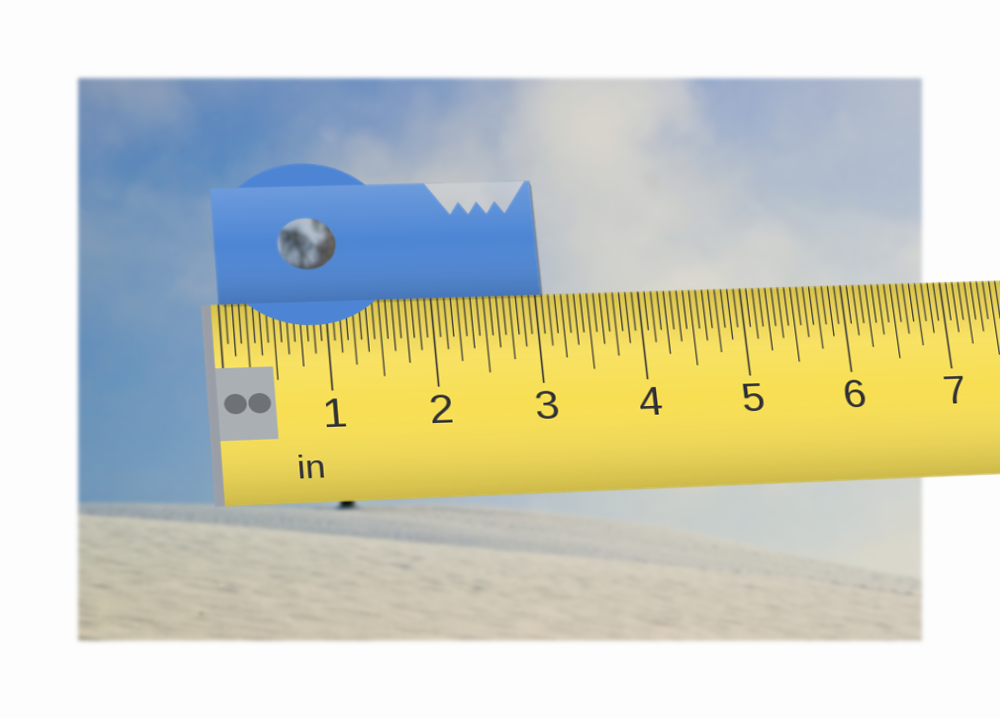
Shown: 3.0625
